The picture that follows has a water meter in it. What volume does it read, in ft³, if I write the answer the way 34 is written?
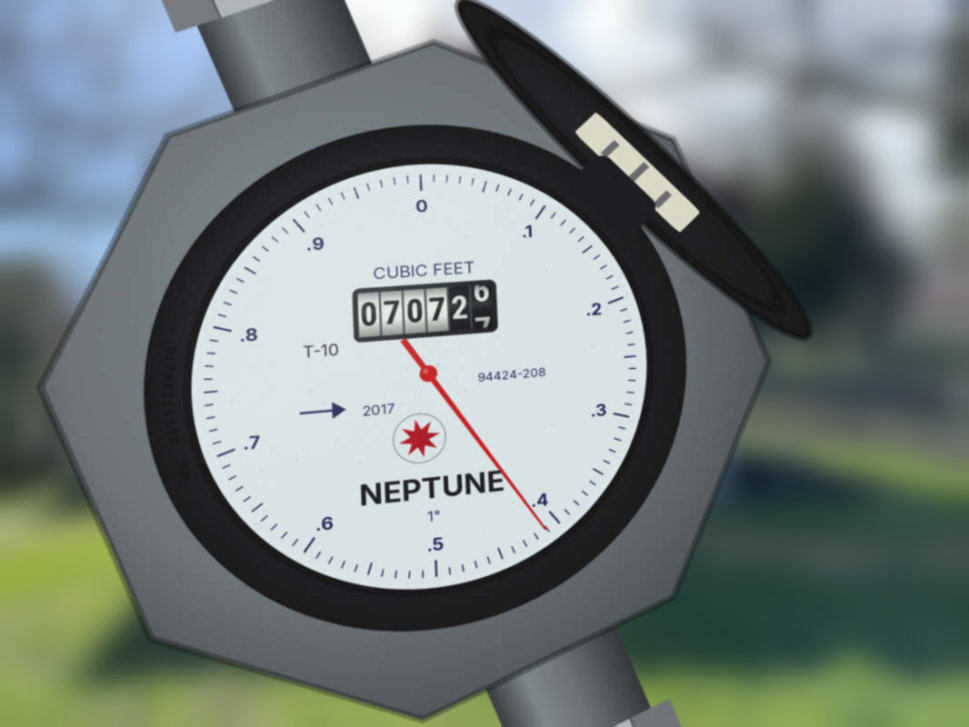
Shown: 70726.41
